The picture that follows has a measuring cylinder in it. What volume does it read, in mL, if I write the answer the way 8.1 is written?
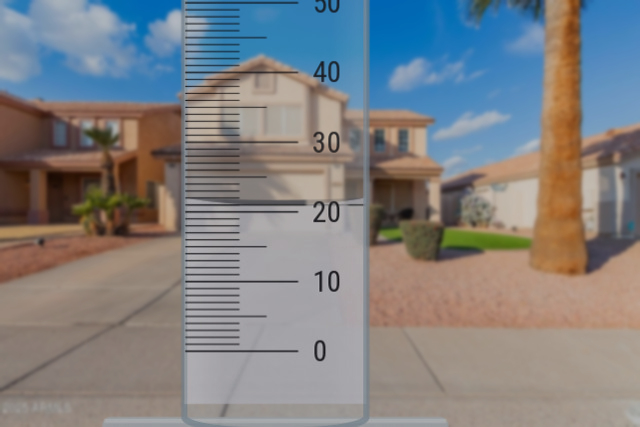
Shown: 21
